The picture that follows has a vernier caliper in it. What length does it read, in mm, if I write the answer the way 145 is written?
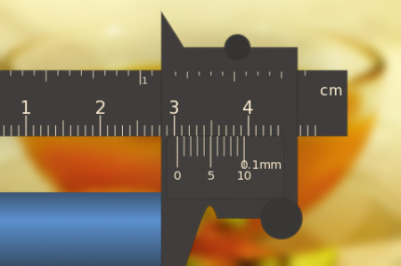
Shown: 30.4
